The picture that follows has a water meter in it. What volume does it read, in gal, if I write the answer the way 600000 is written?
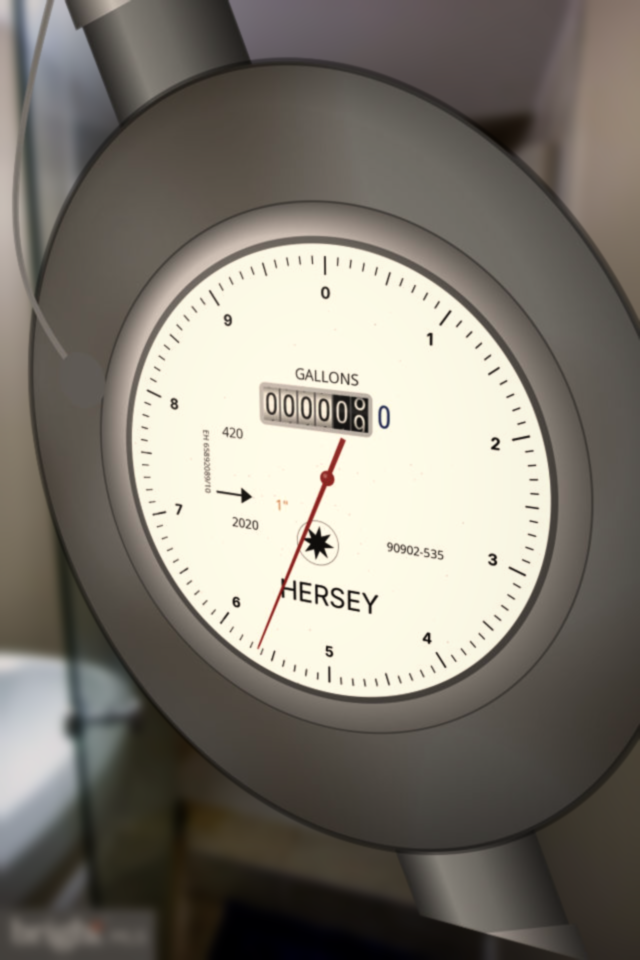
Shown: 85.6
